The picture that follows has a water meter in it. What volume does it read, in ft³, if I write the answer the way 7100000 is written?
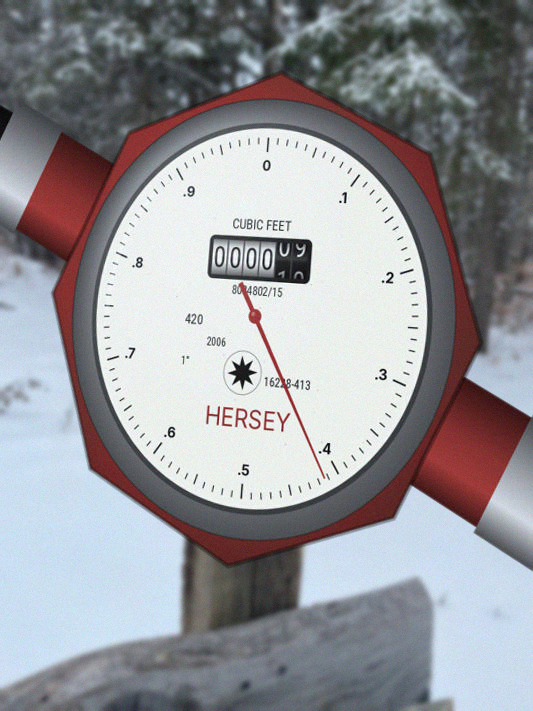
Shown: 9.41
